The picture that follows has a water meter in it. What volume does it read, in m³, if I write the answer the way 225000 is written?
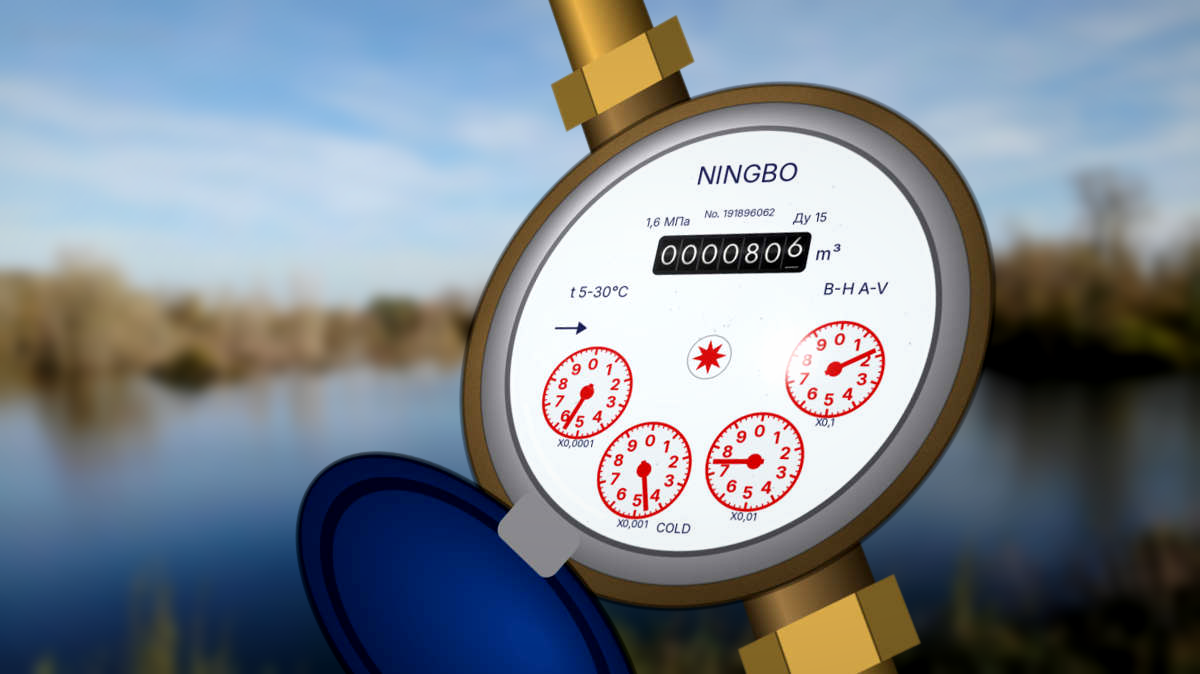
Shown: 806.1745
